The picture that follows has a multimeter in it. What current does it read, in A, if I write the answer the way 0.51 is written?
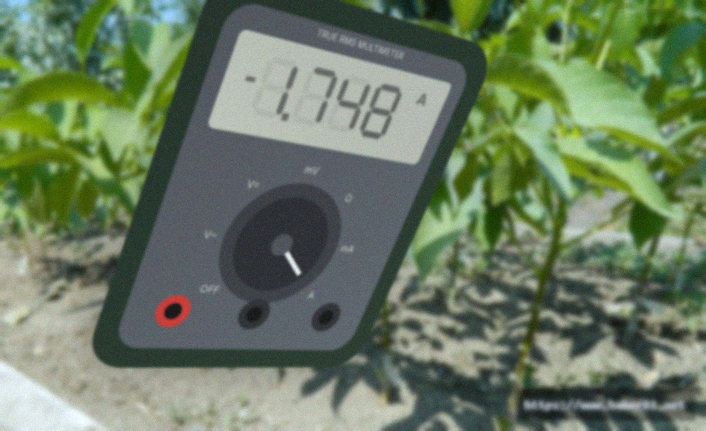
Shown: -1.748
